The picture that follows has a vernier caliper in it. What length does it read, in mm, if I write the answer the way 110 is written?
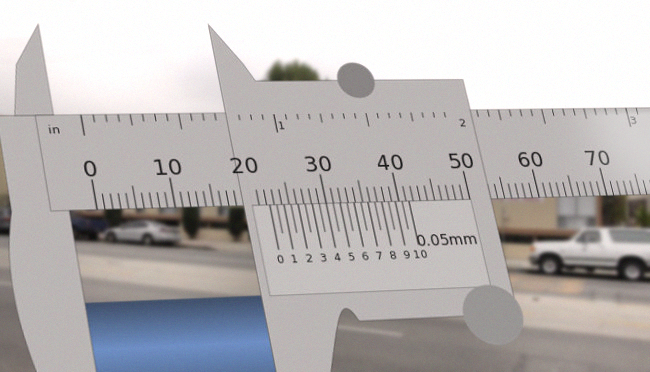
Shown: 22.4
